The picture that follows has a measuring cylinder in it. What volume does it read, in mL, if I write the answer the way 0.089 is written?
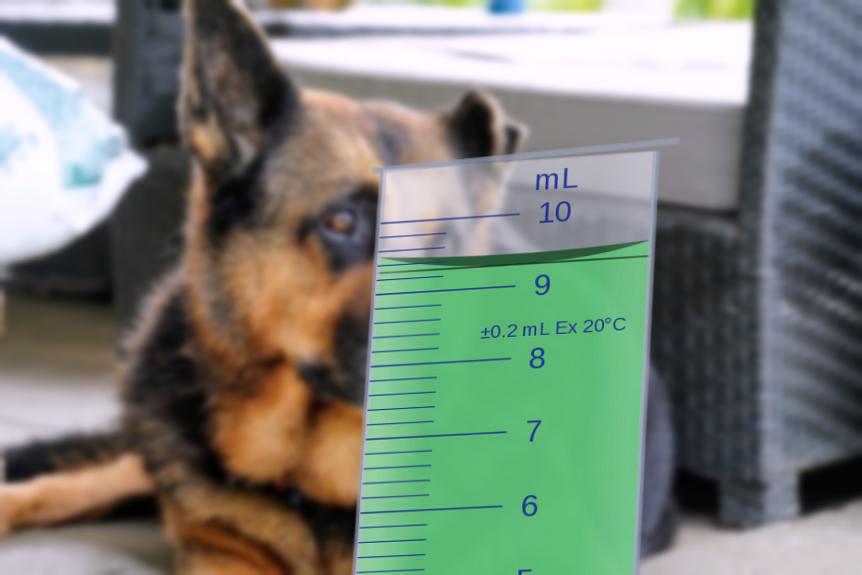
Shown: 9.3
